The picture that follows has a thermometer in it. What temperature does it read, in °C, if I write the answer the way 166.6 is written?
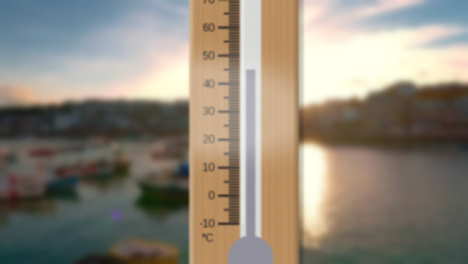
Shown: 45
